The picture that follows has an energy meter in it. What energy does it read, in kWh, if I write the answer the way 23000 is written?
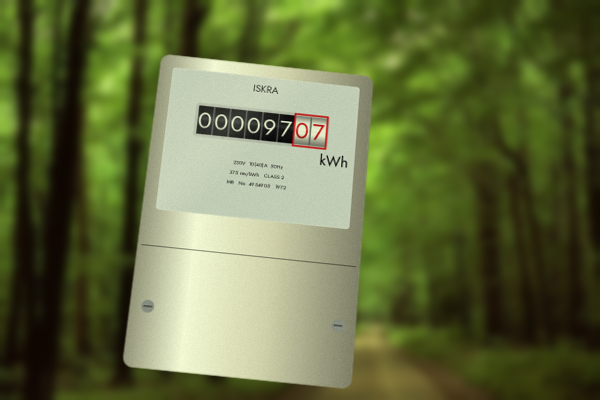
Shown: 97.07
